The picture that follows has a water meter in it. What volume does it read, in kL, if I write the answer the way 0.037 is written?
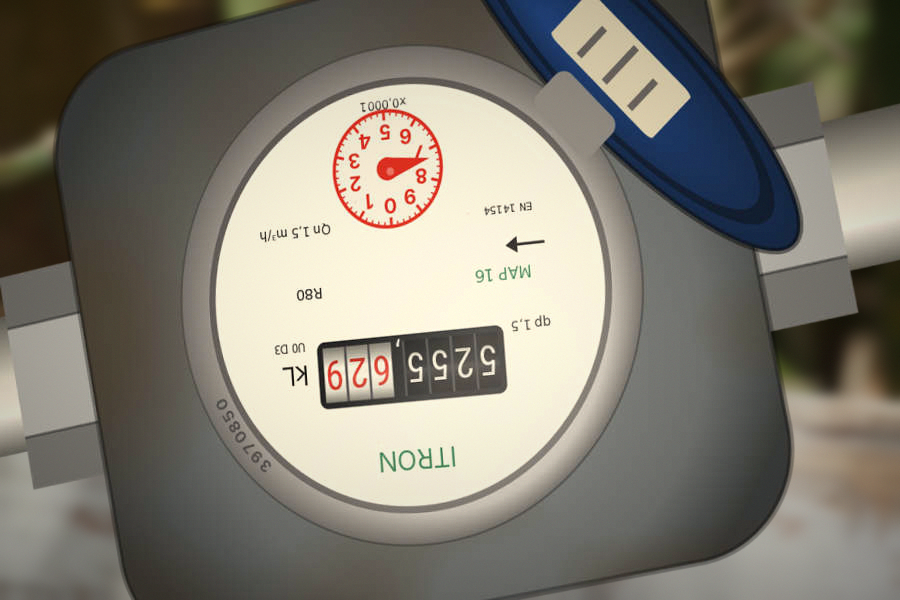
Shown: 5255.6297
